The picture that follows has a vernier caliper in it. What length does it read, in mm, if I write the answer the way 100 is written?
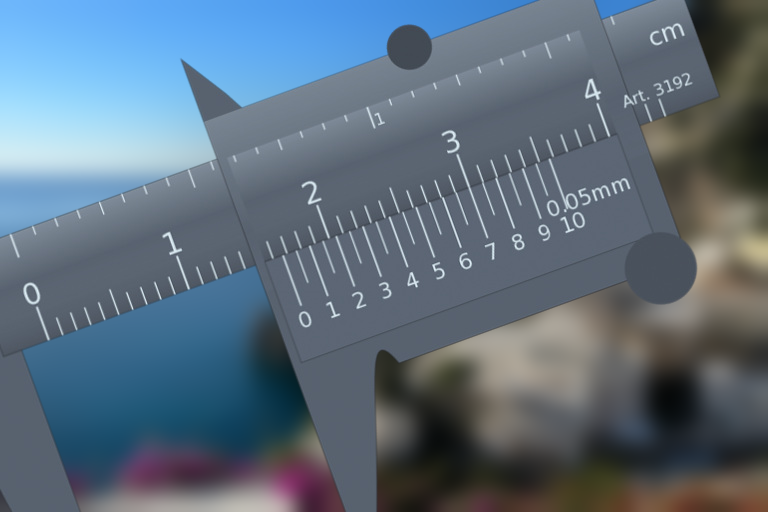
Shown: 16.7
